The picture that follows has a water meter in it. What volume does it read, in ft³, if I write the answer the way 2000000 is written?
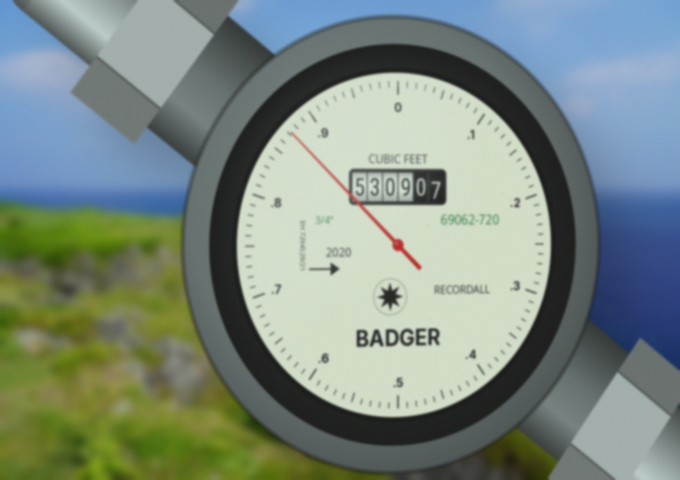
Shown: 530906.87
